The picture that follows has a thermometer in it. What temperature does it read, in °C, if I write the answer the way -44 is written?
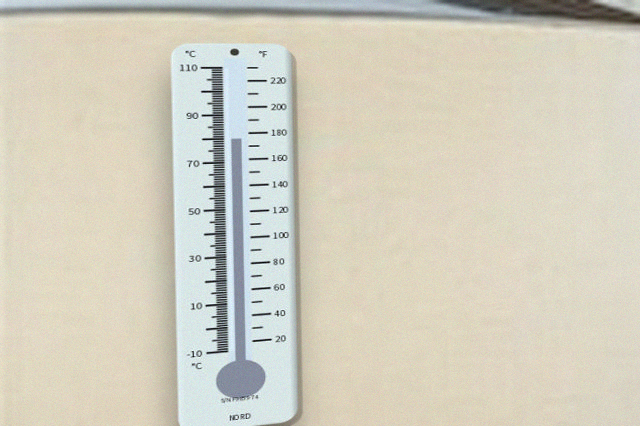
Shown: 80
